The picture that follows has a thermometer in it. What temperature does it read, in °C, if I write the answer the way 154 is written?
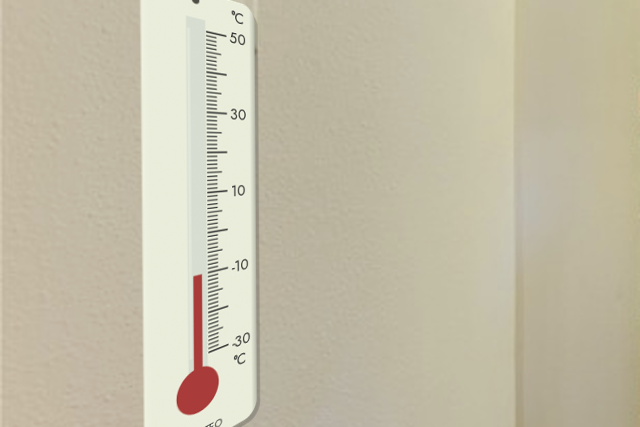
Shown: -10
